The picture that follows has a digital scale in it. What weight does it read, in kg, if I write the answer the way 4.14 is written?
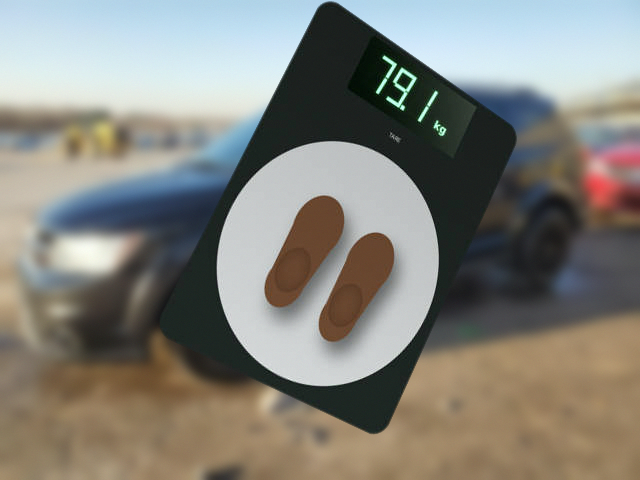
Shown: 79.1
